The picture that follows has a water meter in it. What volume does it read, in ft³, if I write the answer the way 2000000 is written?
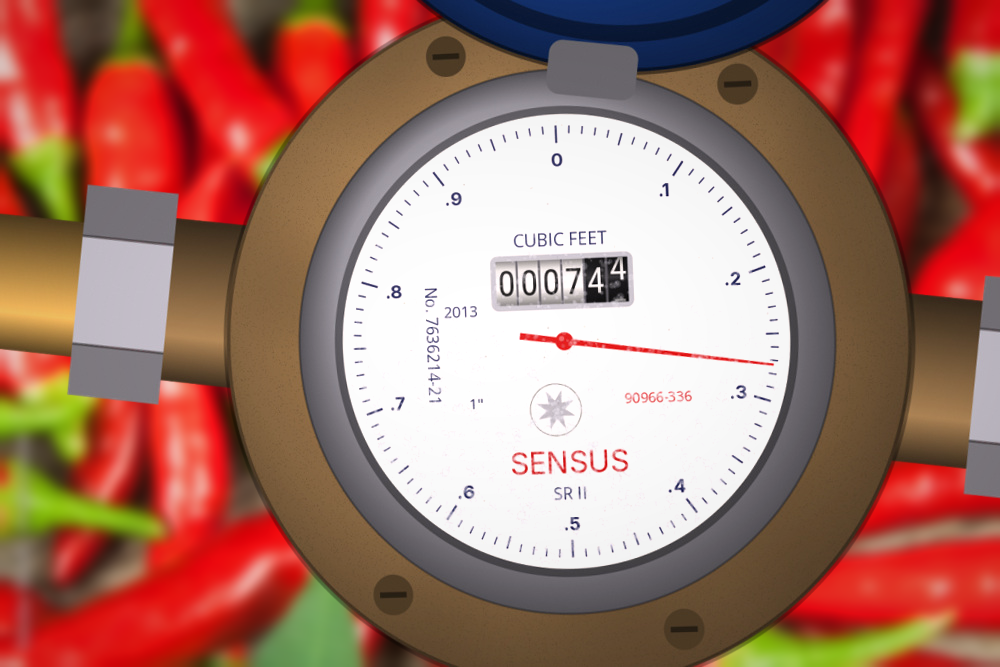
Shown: 744.27
